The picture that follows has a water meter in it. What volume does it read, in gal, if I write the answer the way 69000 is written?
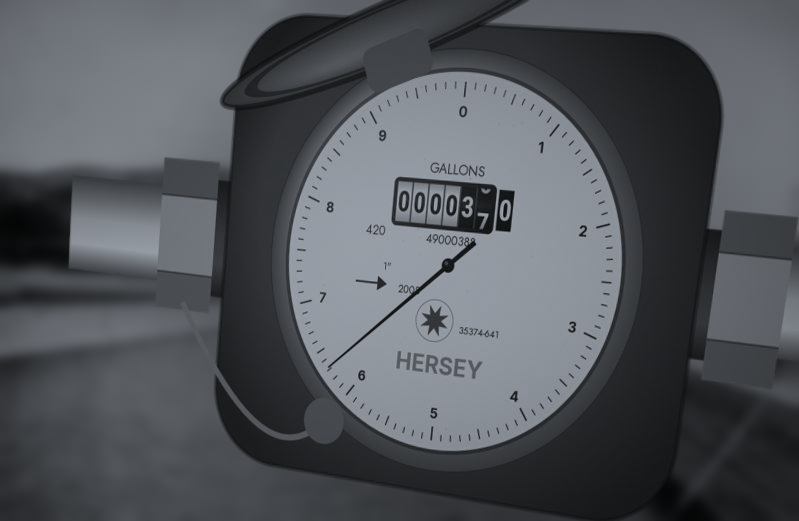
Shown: 366.3
